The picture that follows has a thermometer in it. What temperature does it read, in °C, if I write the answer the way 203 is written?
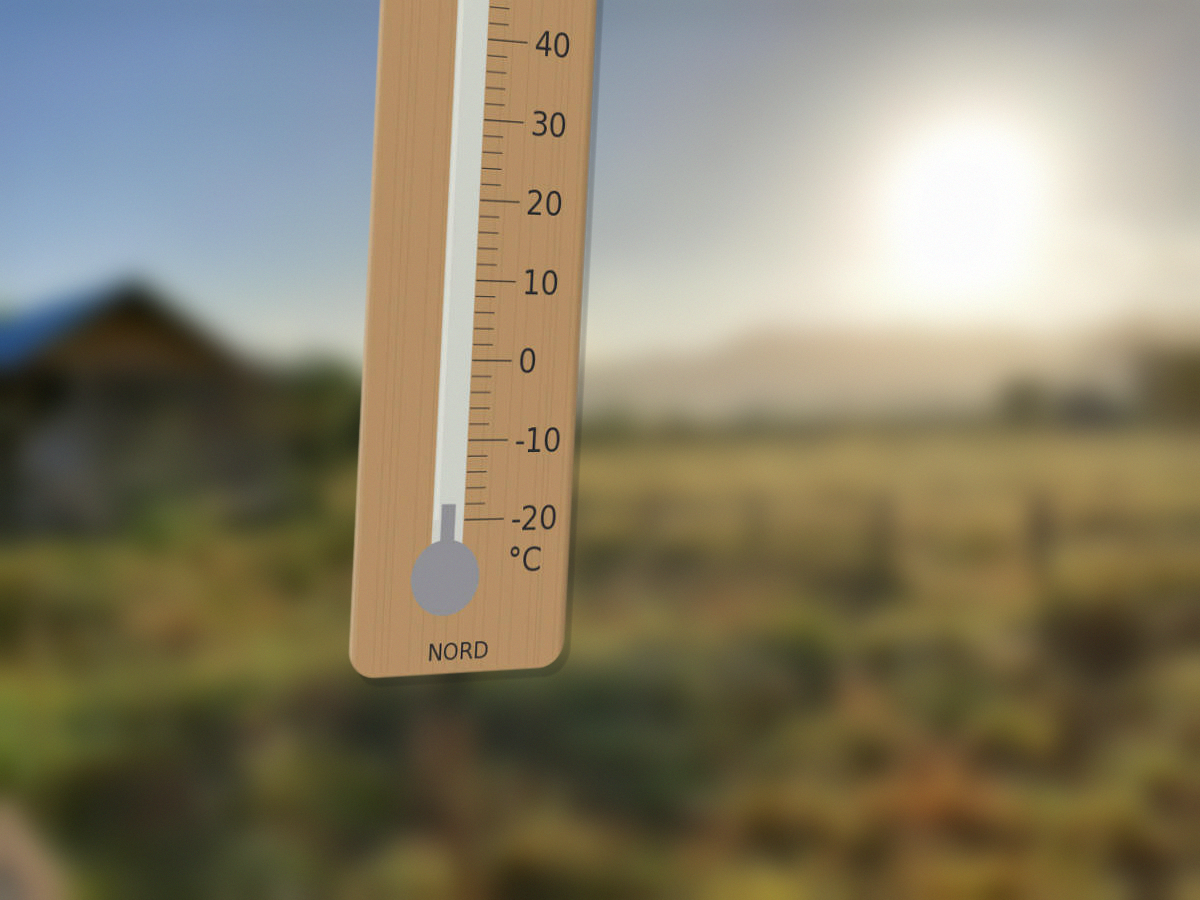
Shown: -18
